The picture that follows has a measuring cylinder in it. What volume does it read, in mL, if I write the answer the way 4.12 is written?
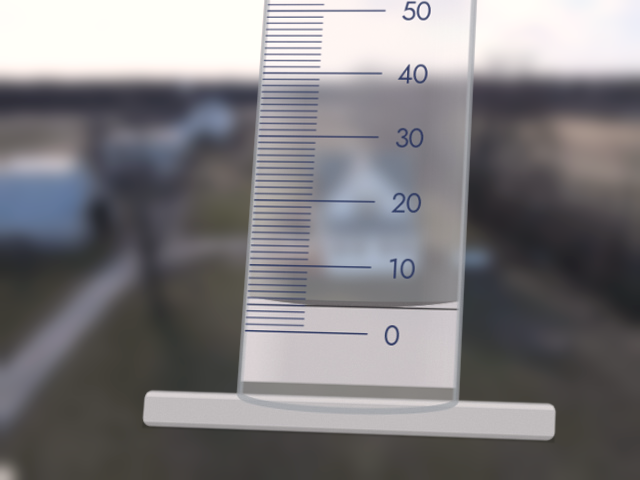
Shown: 4
